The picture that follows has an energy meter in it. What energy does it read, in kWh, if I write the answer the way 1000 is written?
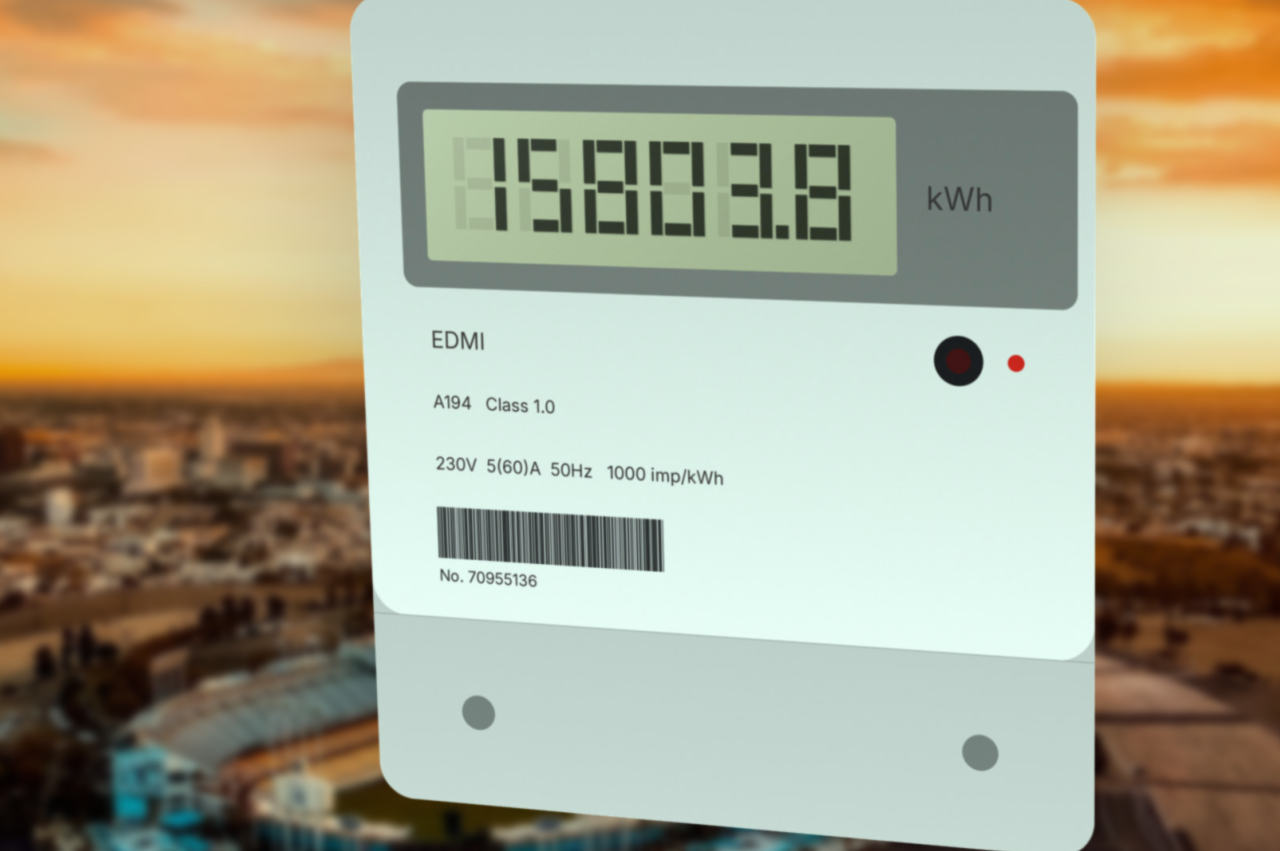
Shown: 15803.8
